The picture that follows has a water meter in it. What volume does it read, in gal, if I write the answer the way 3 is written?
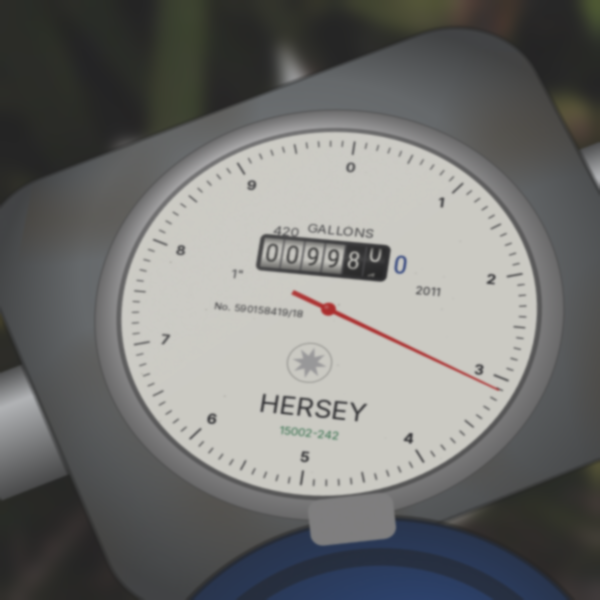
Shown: 99803.1
